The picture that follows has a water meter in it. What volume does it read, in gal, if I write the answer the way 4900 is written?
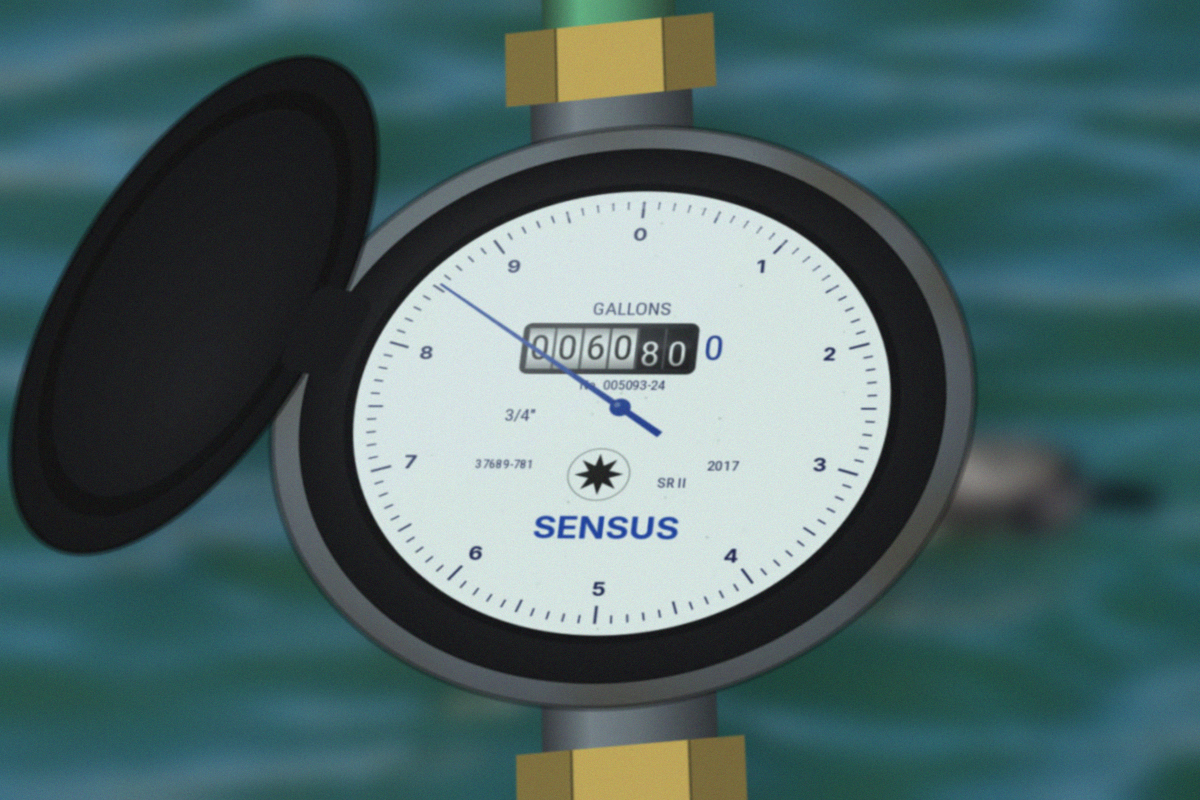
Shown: 60798.5
